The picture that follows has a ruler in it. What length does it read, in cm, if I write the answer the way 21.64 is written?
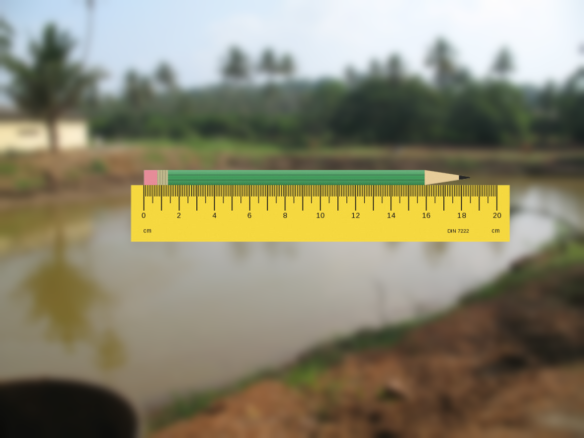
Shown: 18.5
